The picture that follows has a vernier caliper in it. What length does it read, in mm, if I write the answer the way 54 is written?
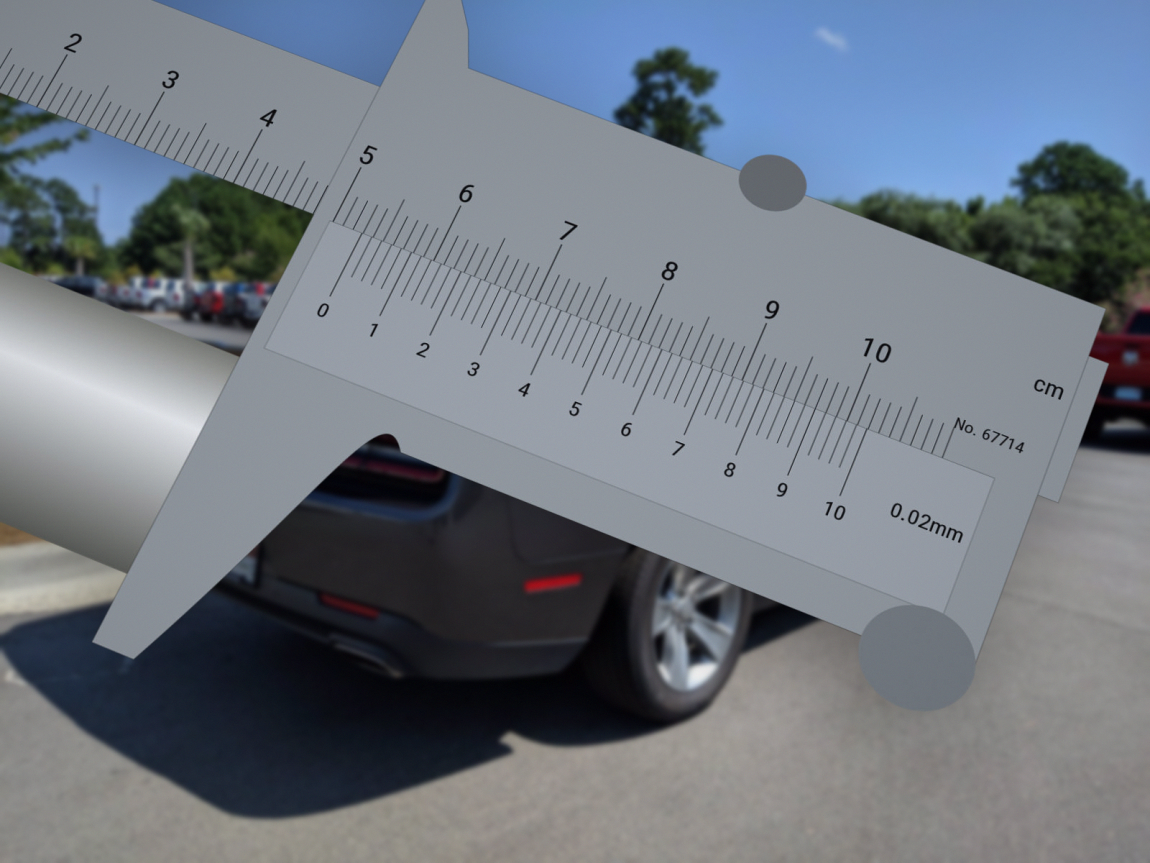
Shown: 52.9
